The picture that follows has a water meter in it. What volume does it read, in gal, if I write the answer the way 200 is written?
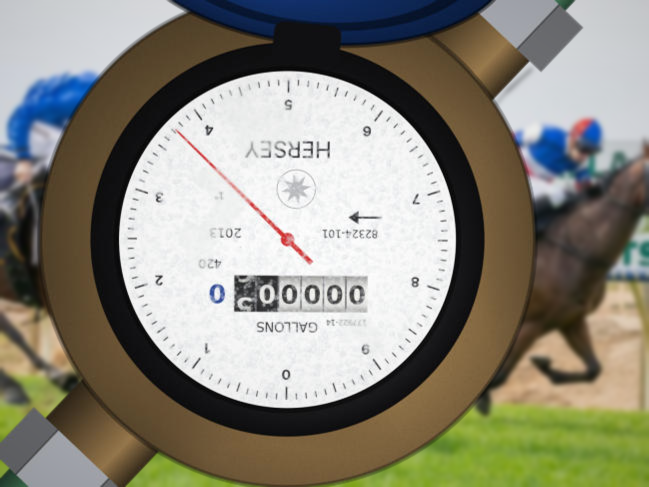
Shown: 53.7
